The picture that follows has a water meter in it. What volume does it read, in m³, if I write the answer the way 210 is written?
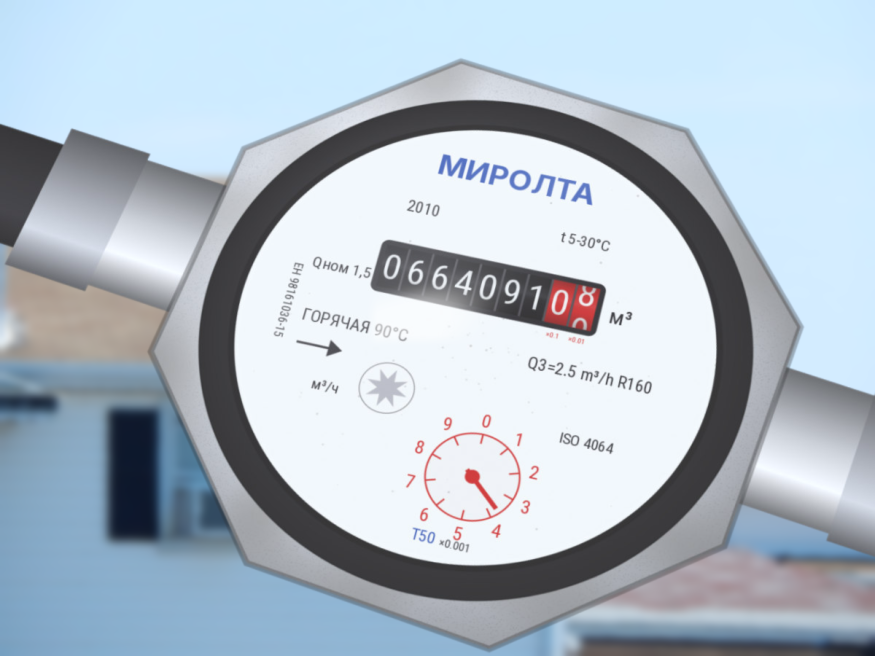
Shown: 664091.083
